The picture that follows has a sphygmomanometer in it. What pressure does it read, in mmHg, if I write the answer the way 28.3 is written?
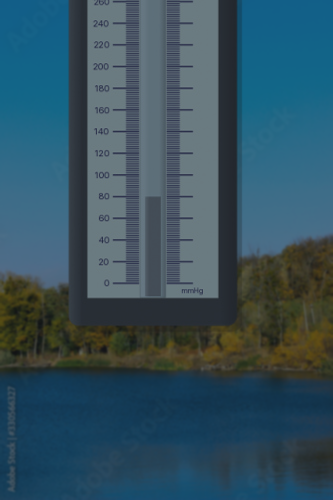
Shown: 80
